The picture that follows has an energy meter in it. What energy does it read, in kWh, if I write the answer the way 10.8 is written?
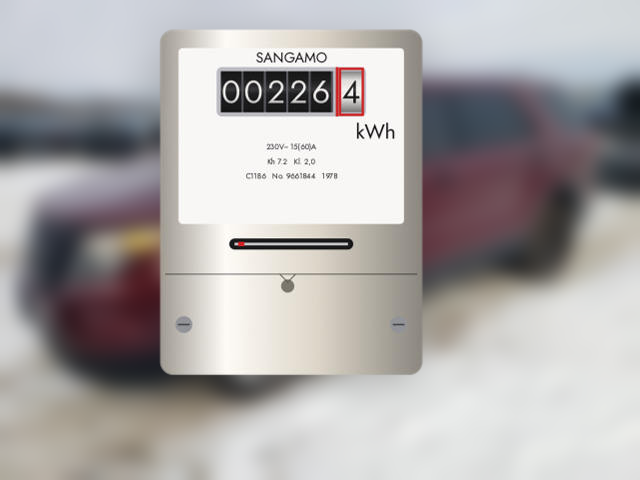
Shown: 226.4
